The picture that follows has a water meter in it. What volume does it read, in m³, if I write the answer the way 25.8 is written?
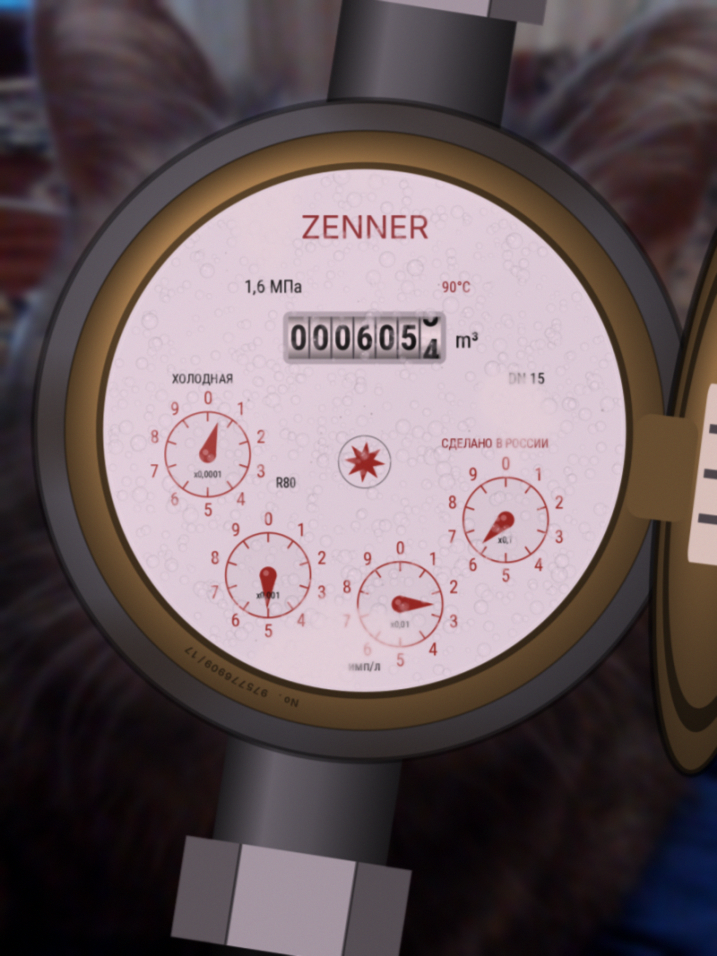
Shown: 6053.6250
